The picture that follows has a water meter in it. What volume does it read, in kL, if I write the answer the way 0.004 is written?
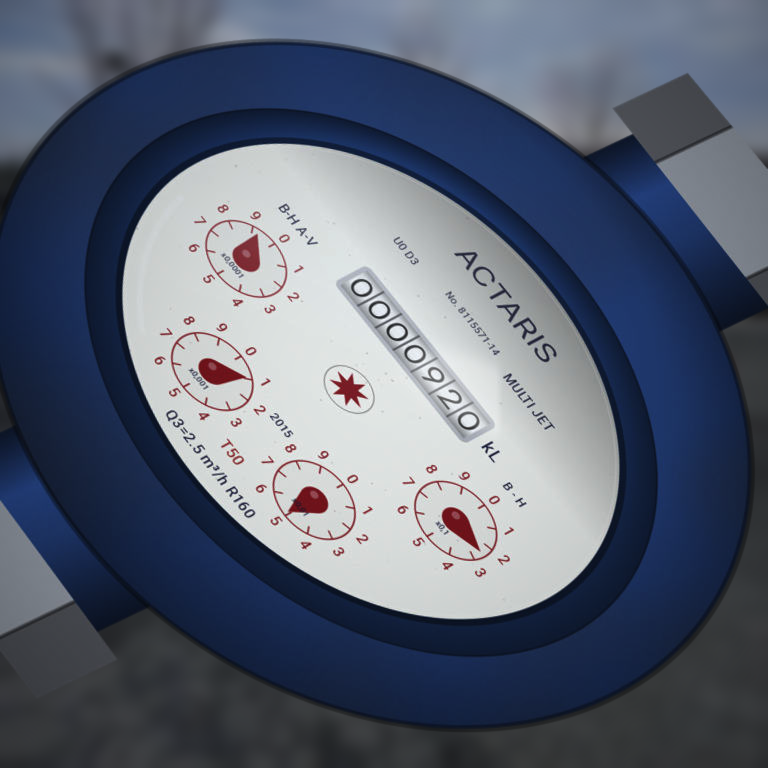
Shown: 920.2509
